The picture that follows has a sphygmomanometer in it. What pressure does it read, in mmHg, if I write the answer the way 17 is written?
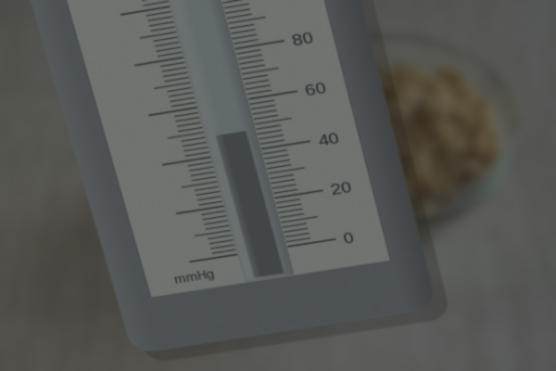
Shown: 48
